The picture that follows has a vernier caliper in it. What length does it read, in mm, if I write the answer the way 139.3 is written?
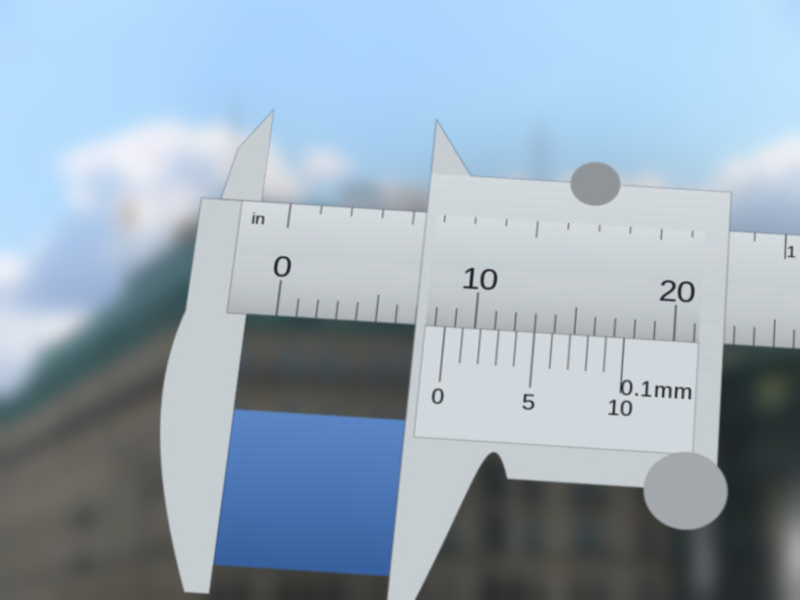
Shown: 8.5
